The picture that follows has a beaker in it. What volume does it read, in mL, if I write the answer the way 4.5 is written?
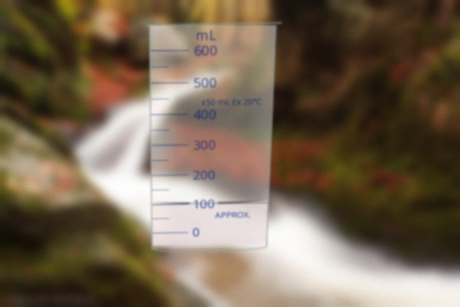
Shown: 100
